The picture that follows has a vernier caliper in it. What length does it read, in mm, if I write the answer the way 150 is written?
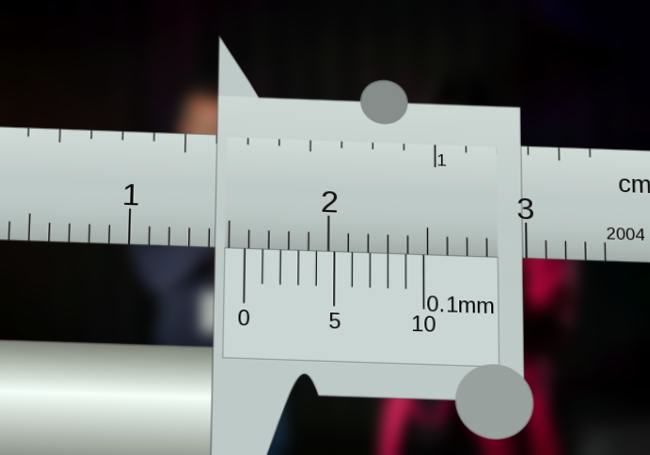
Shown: 15.8
